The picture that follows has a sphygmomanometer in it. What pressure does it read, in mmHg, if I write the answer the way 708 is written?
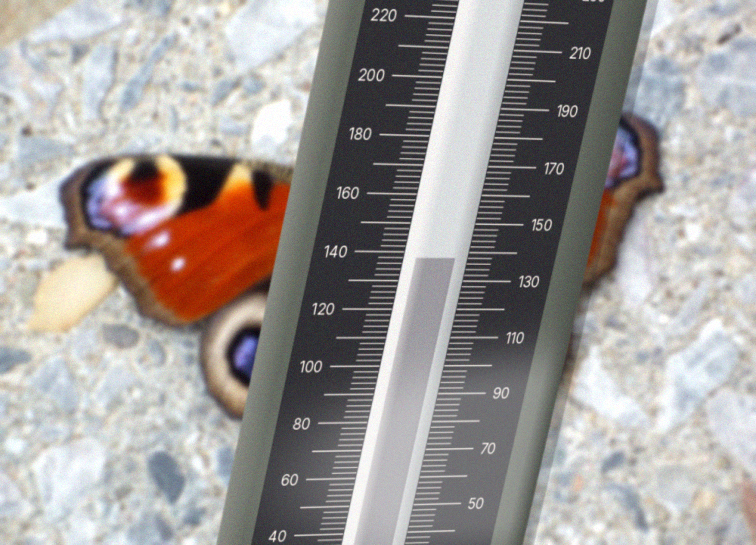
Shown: 138
